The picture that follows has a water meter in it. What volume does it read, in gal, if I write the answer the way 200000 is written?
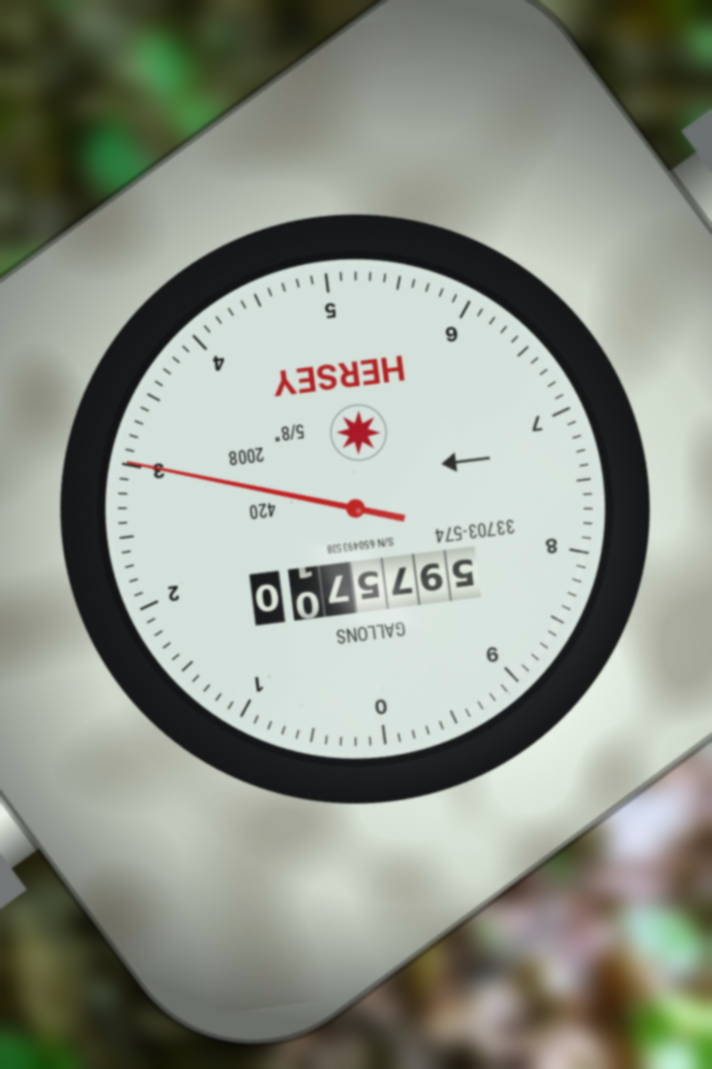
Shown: 5975703.0
